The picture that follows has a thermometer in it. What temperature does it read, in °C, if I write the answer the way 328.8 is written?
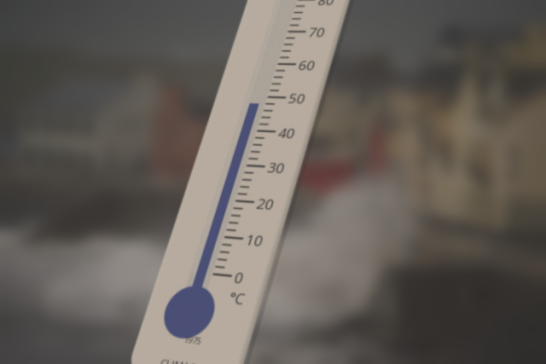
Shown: 48
